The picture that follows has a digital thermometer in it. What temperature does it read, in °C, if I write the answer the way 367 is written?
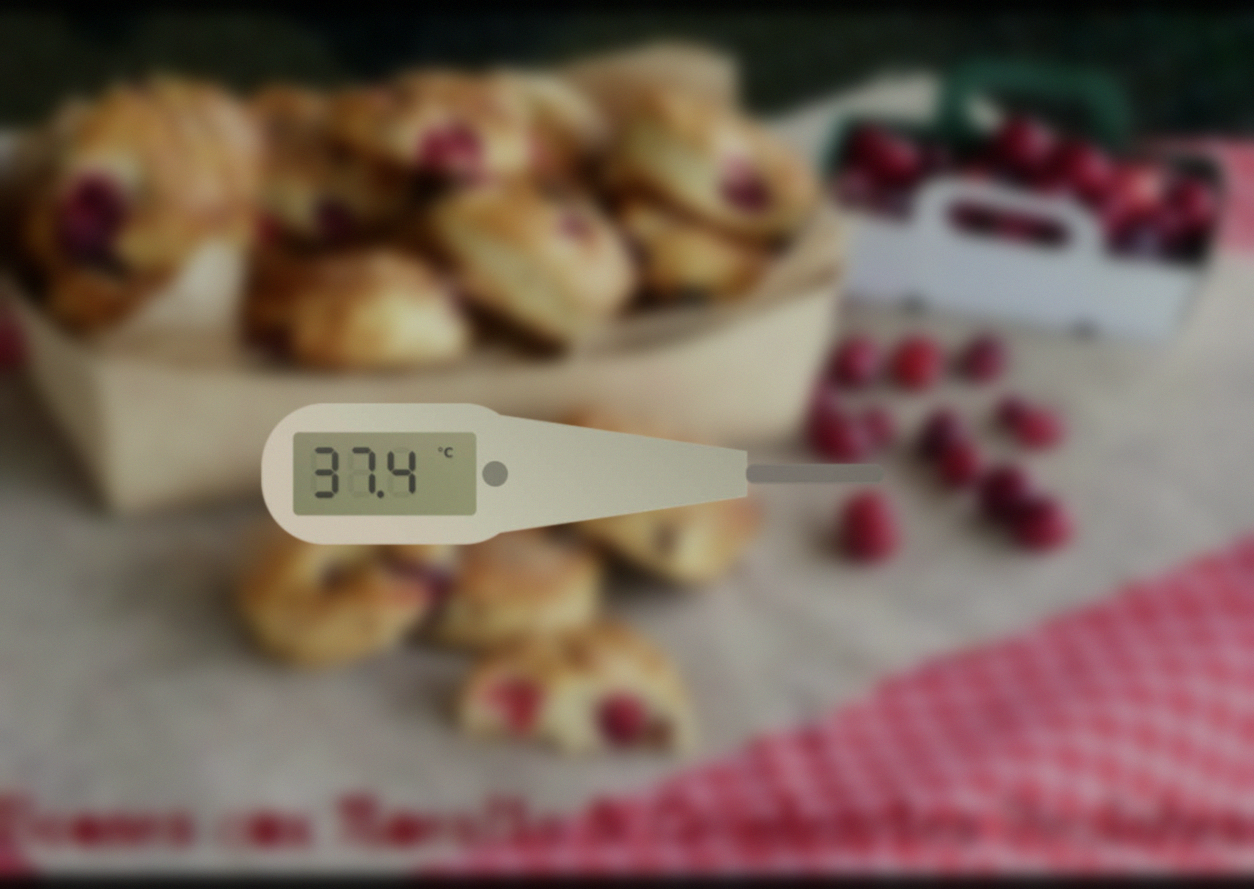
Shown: 37.4
